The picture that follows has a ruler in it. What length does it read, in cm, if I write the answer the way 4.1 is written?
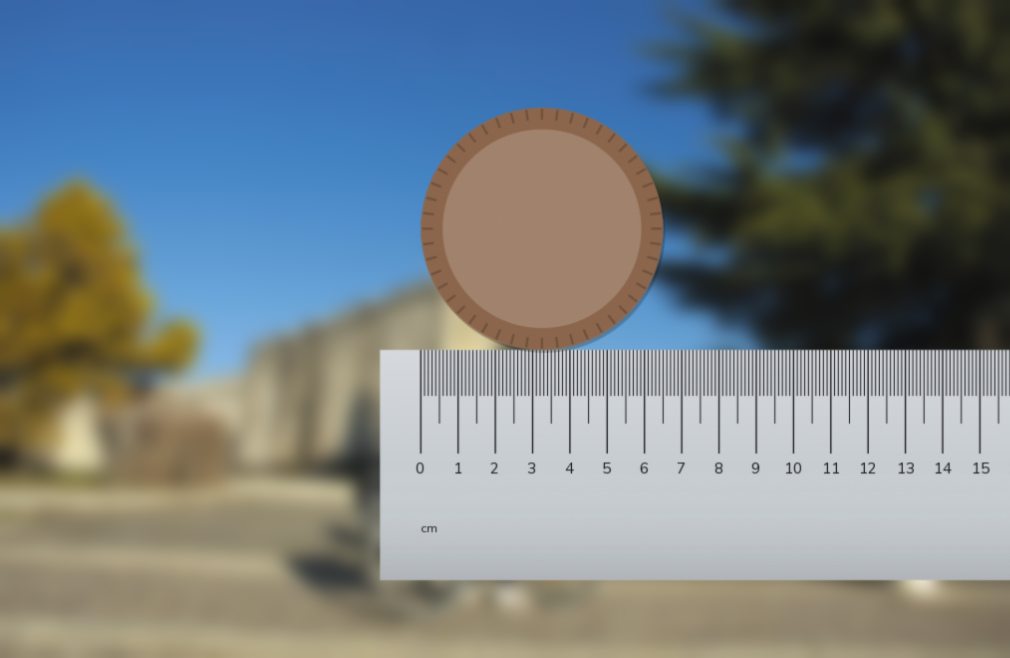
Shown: 6.5
